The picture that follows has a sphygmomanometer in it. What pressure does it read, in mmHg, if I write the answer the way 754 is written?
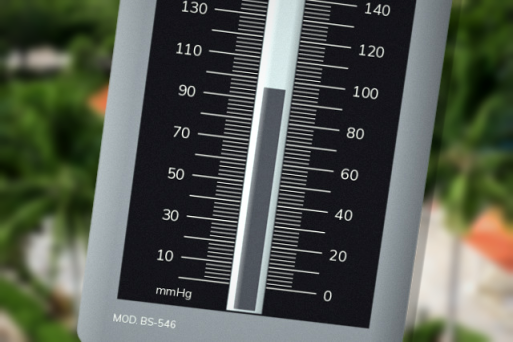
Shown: 96
